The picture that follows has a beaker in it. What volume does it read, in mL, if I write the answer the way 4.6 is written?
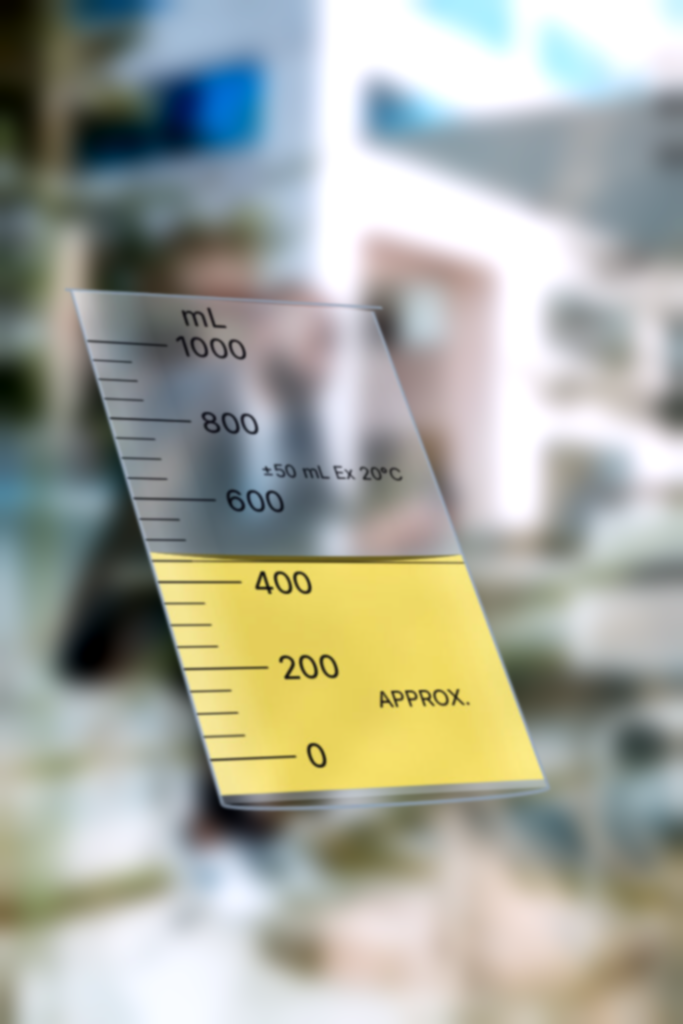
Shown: 450
